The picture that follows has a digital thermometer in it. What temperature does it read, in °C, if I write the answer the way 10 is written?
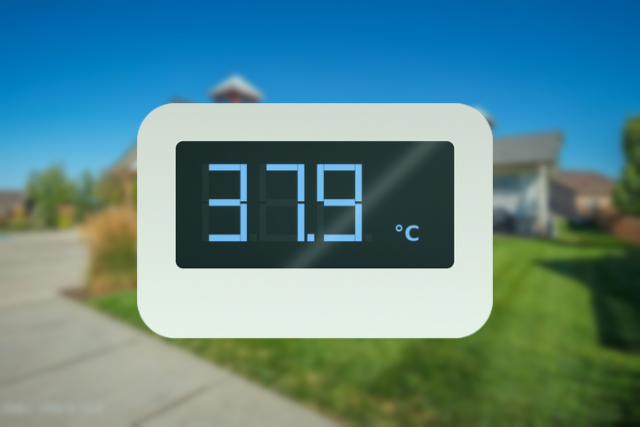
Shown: 37.9
